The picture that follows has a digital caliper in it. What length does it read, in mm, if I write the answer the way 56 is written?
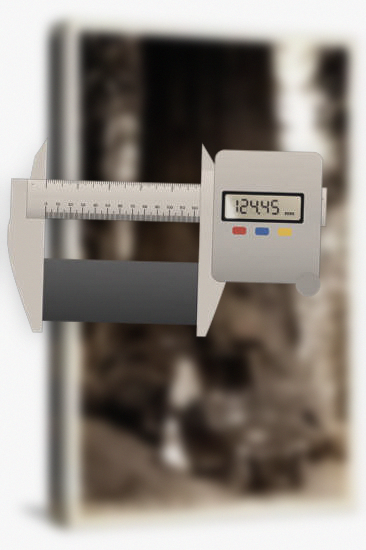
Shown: 124.45
